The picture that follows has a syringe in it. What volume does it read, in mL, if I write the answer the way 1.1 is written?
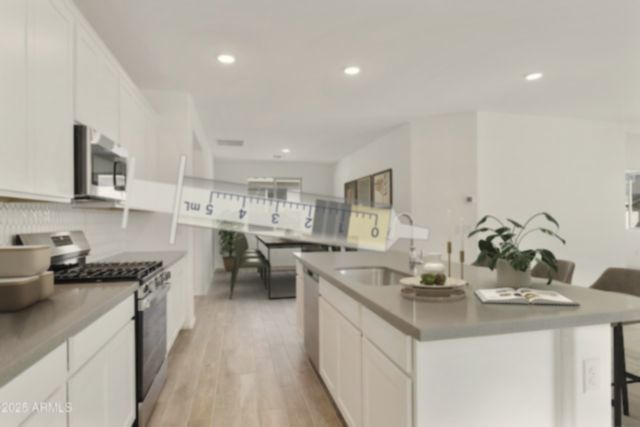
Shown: 0.8
